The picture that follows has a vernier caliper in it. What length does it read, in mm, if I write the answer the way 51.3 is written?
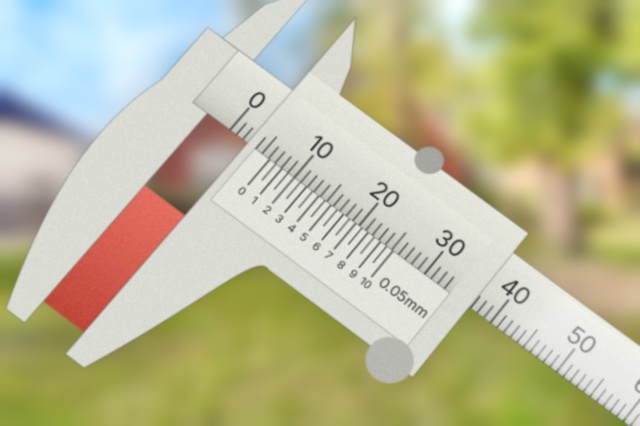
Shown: 6.2
